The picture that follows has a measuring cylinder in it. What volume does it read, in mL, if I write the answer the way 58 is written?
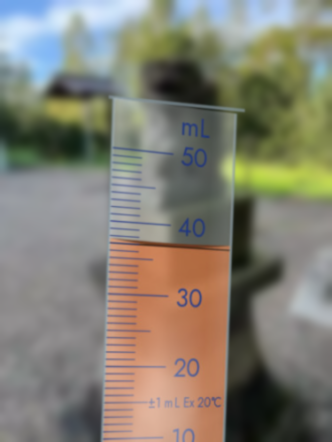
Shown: 37
